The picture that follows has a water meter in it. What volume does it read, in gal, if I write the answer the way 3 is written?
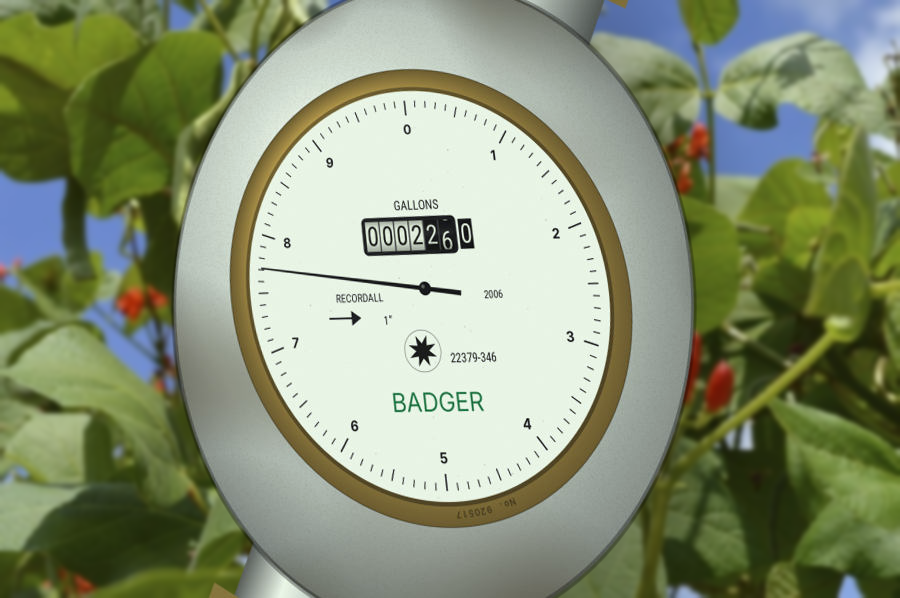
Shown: 2257.7
